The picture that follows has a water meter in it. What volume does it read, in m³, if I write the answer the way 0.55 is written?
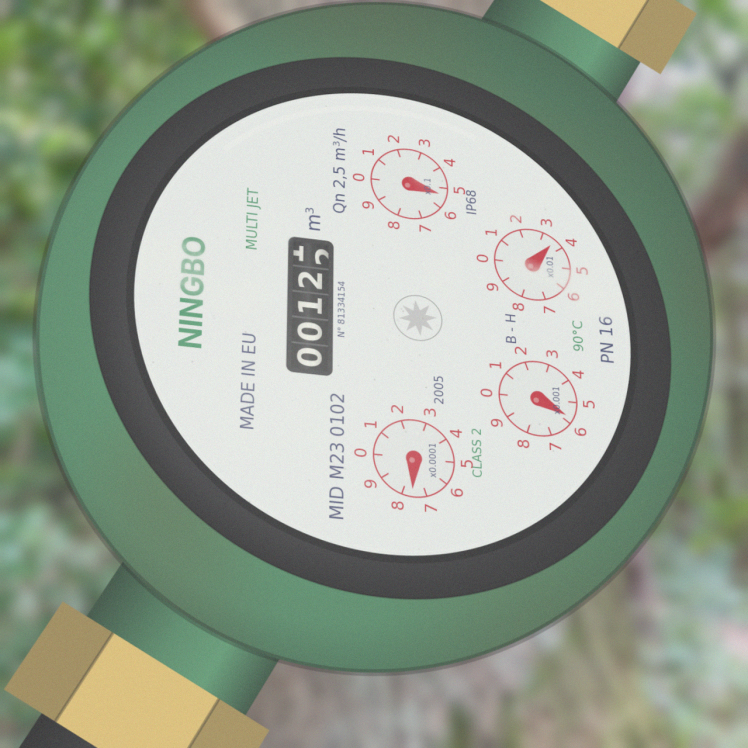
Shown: 121.5357
